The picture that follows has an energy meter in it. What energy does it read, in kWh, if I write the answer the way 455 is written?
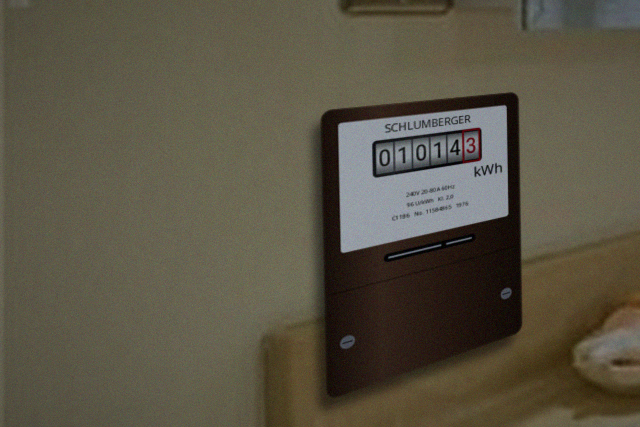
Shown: 1014.3
